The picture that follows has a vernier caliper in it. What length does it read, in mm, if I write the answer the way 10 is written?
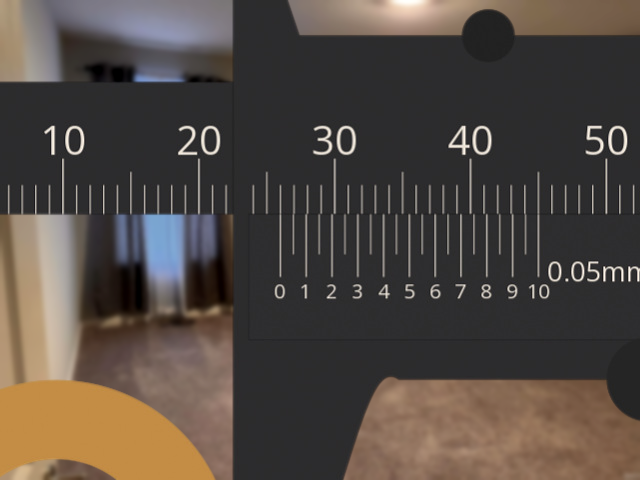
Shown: 26.0
